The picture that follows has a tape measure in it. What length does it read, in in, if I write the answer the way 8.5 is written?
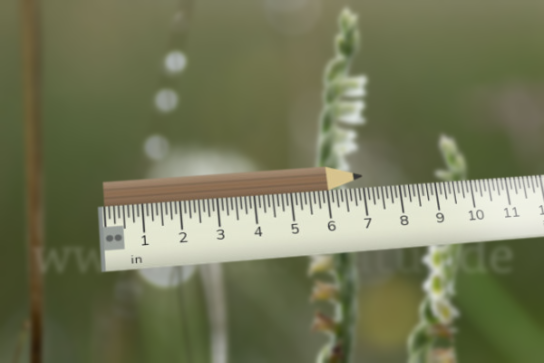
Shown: 7
